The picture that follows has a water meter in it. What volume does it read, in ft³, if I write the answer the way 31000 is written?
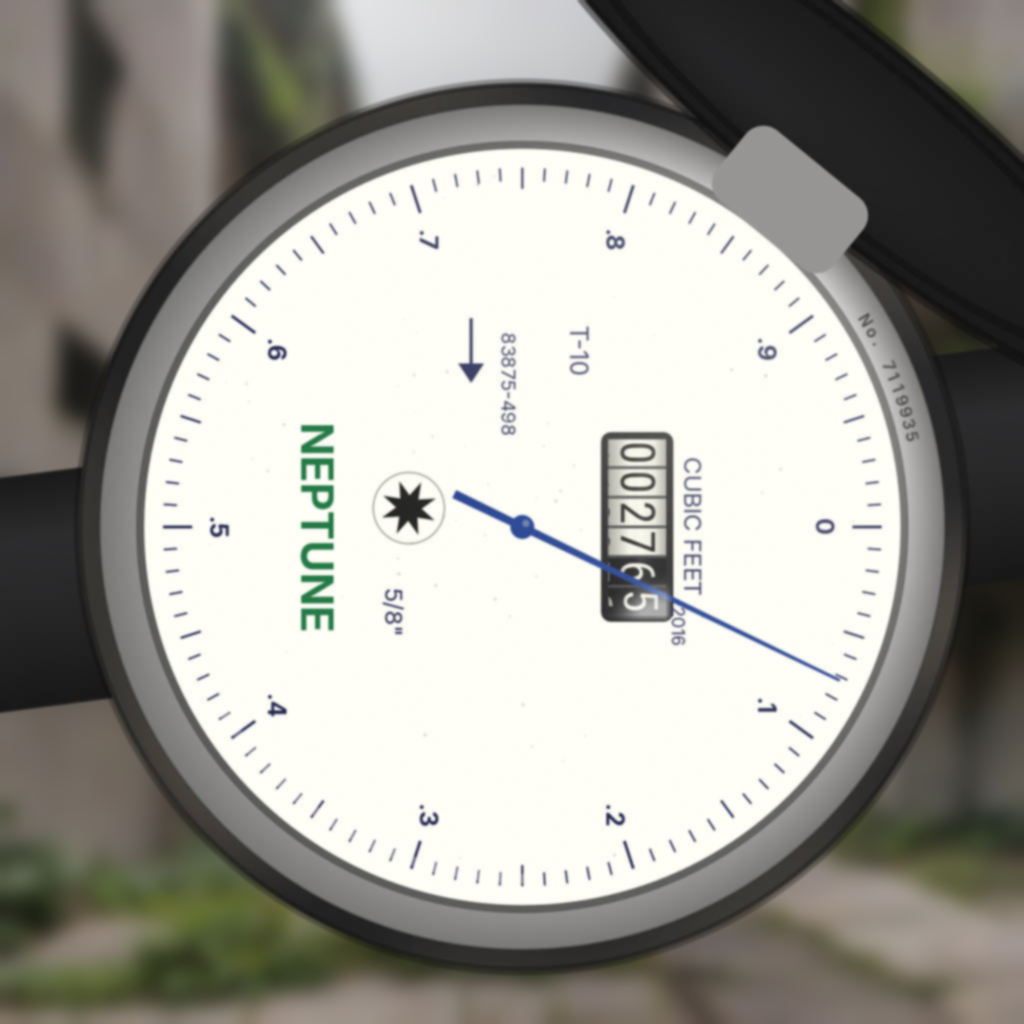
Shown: 2765.07
